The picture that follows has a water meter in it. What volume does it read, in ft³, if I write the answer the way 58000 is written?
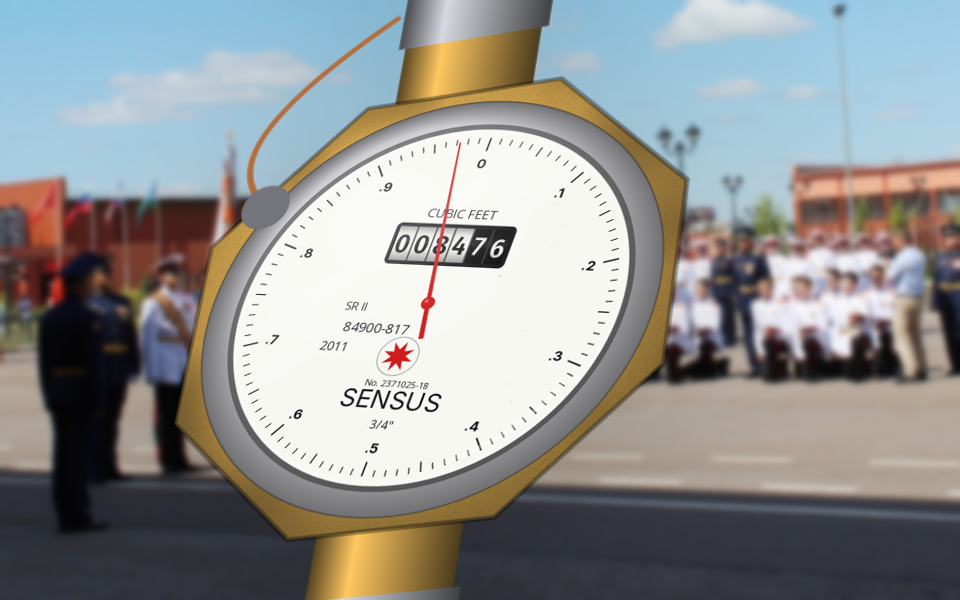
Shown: 8475.97
